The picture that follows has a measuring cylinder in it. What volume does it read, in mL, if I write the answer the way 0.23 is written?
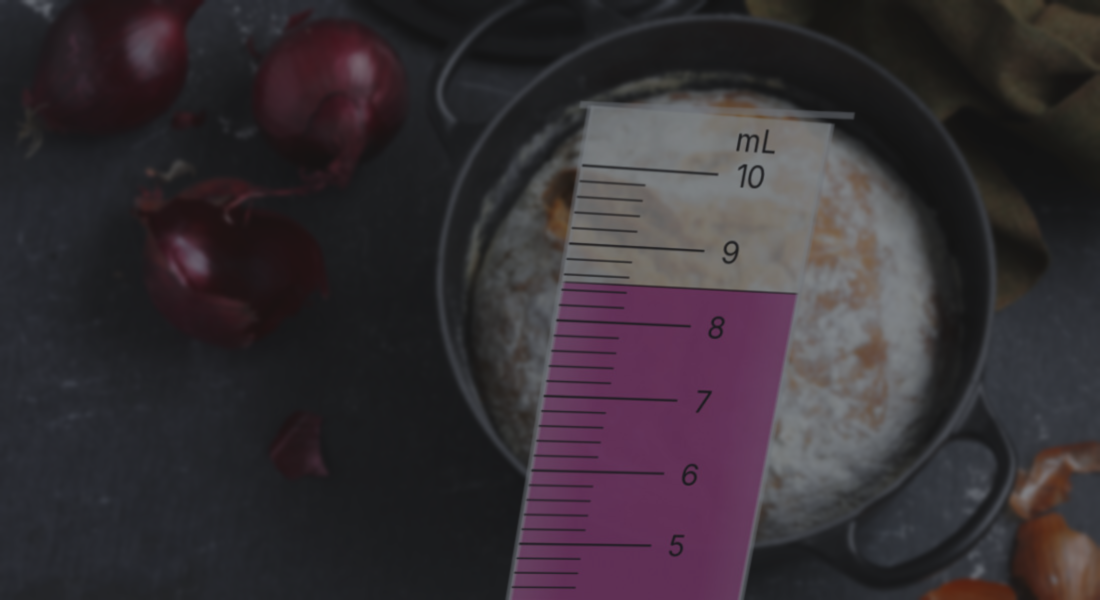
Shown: 8.5
